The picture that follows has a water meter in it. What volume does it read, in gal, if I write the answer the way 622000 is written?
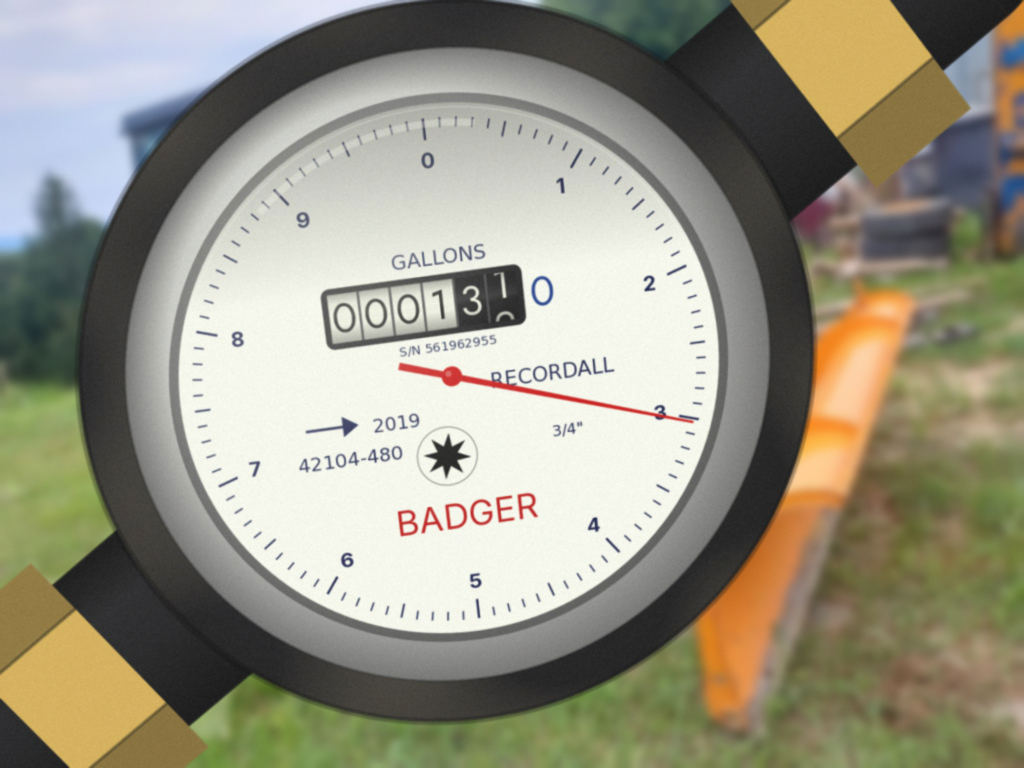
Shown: 1313.0
